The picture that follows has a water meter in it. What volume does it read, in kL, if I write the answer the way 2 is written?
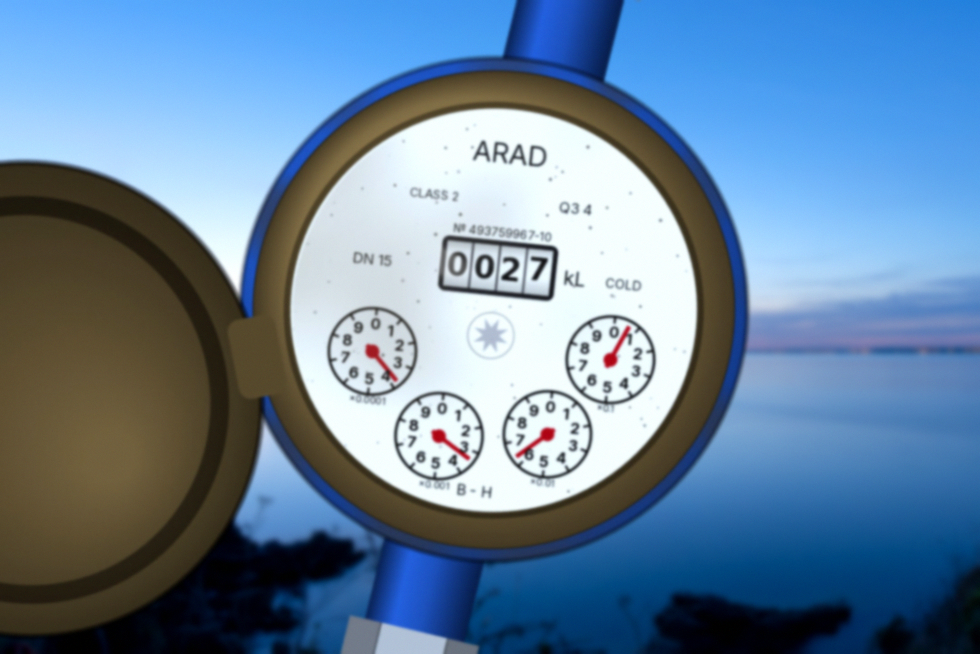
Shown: 27.0633
